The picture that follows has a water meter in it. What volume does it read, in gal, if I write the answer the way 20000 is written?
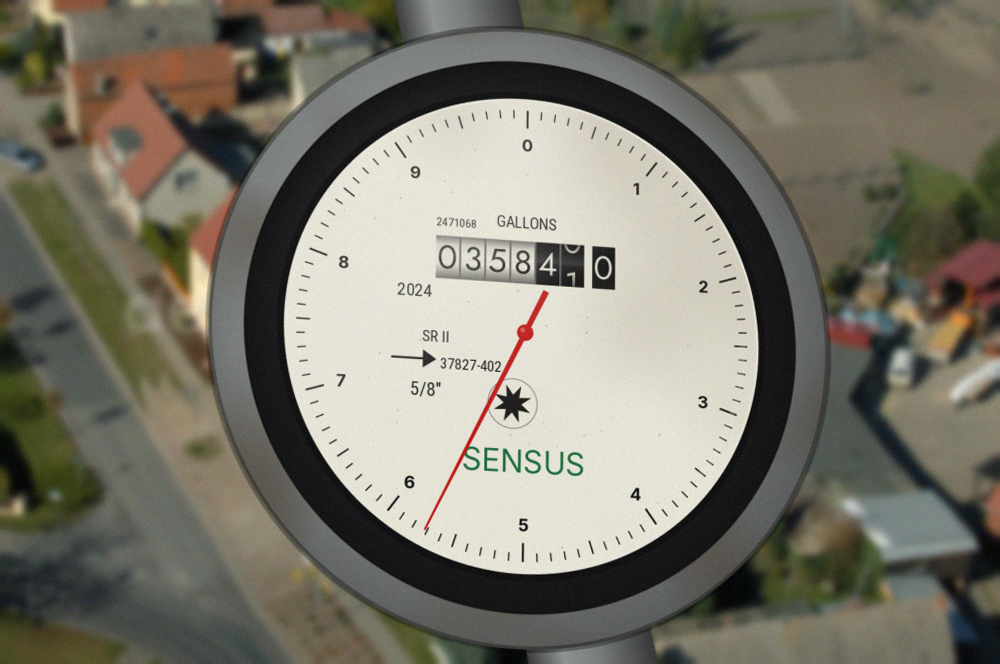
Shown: 358405.7
